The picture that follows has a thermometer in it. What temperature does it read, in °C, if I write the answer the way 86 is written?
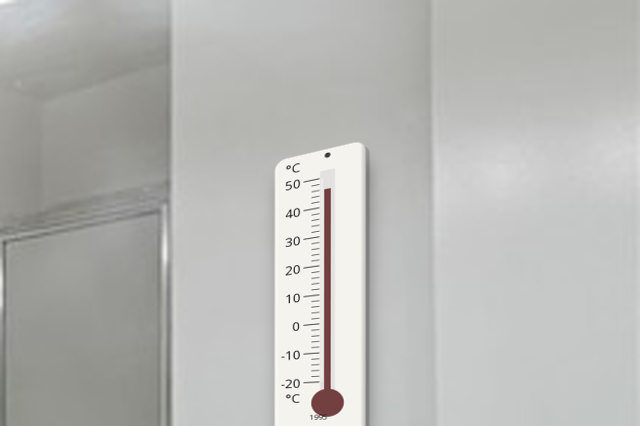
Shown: 46
